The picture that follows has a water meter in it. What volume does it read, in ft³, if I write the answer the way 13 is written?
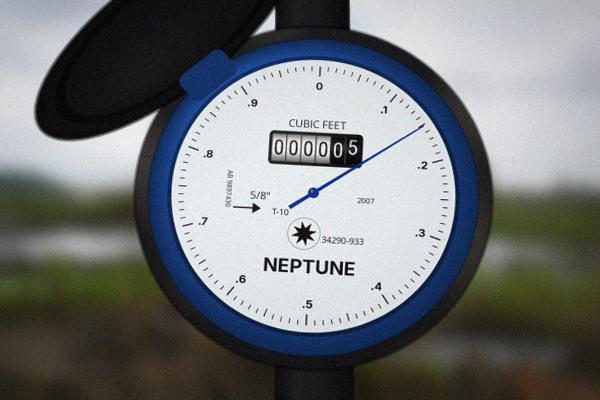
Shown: 5.15
